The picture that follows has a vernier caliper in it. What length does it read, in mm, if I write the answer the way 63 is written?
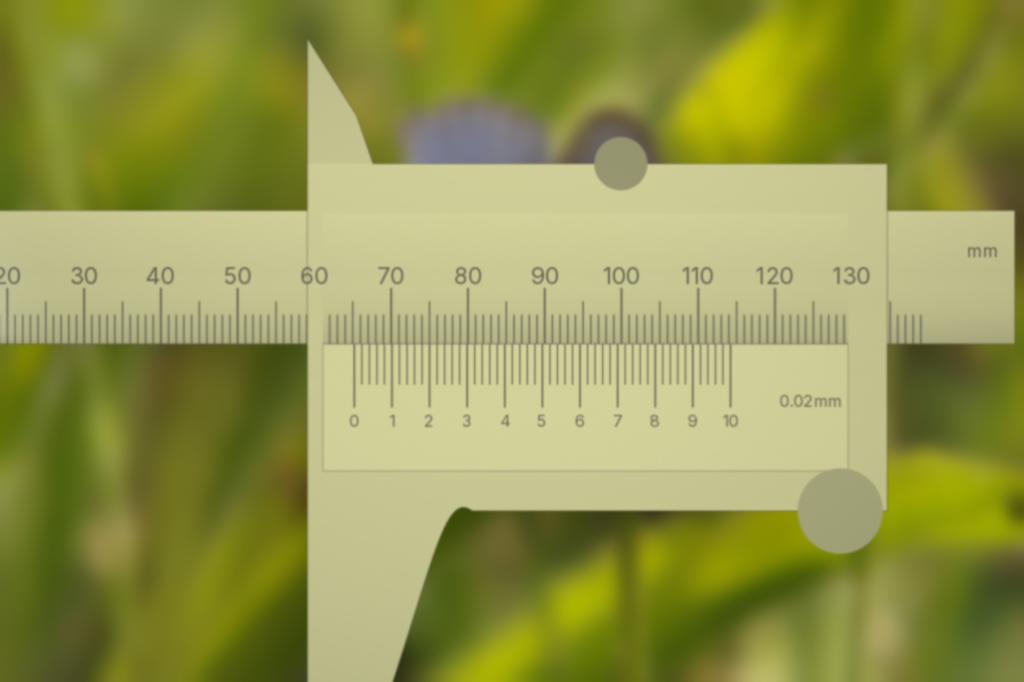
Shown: 65.2
